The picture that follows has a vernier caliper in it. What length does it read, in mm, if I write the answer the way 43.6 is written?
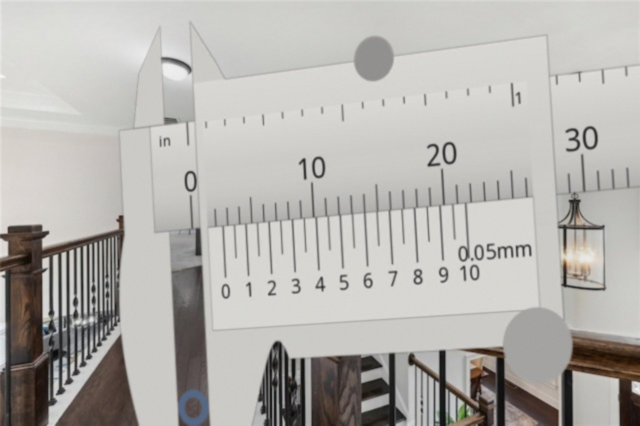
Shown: 2.6
